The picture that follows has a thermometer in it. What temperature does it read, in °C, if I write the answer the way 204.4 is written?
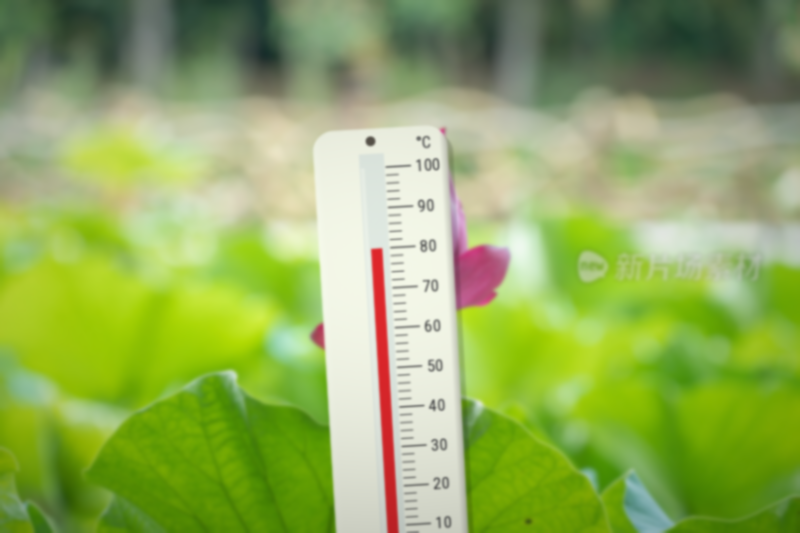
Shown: 80
